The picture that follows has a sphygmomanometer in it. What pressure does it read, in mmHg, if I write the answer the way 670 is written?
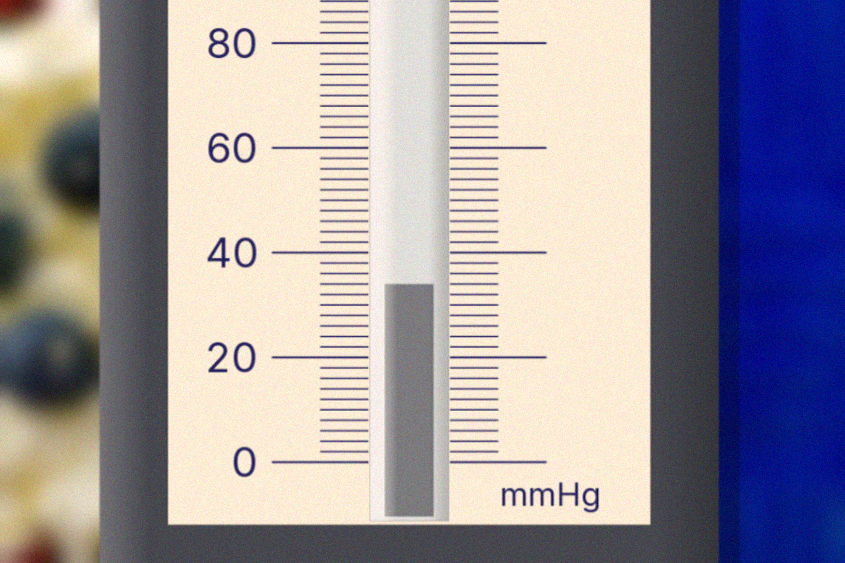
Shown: 34
